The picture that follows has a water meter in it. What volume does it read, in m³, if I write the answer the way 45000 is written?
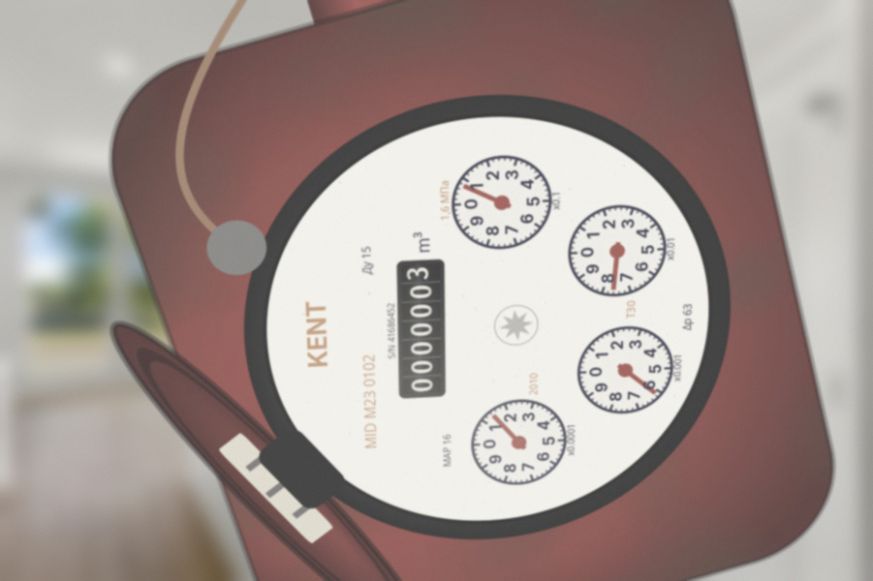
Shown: 3.0761
